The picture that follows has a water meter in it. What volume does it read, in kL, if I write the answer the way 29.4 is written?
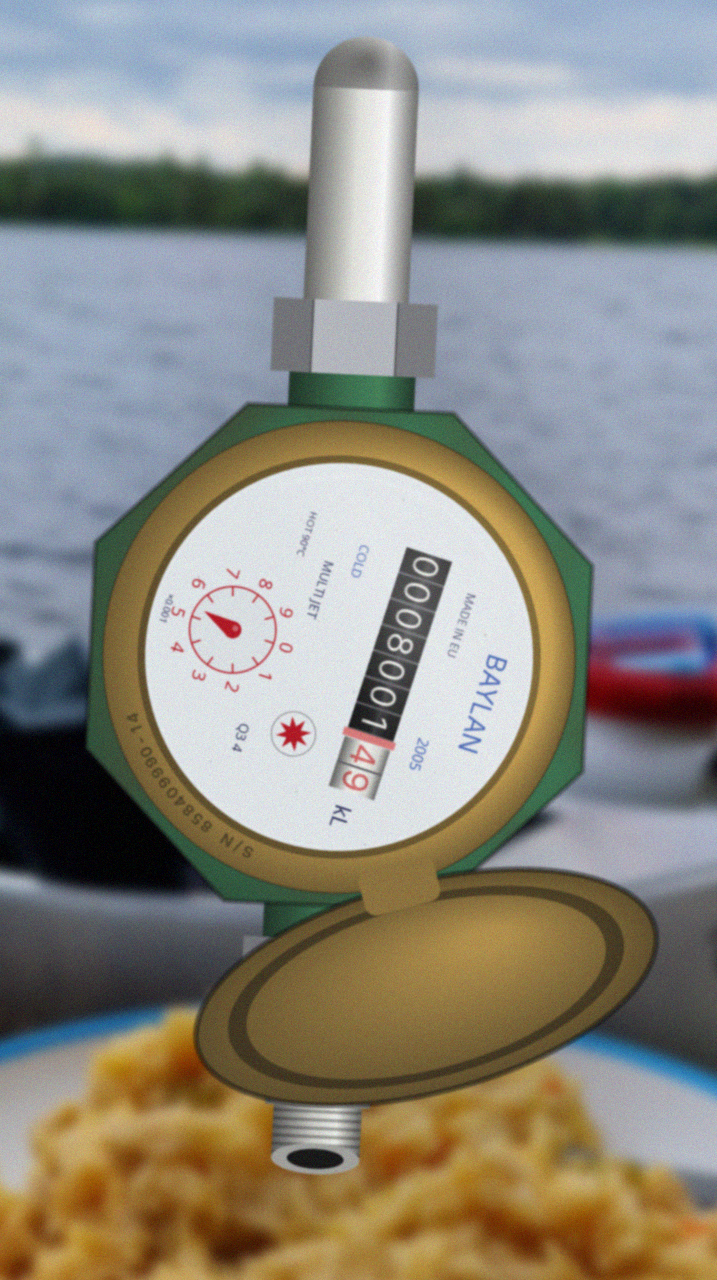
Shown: 8001.495
